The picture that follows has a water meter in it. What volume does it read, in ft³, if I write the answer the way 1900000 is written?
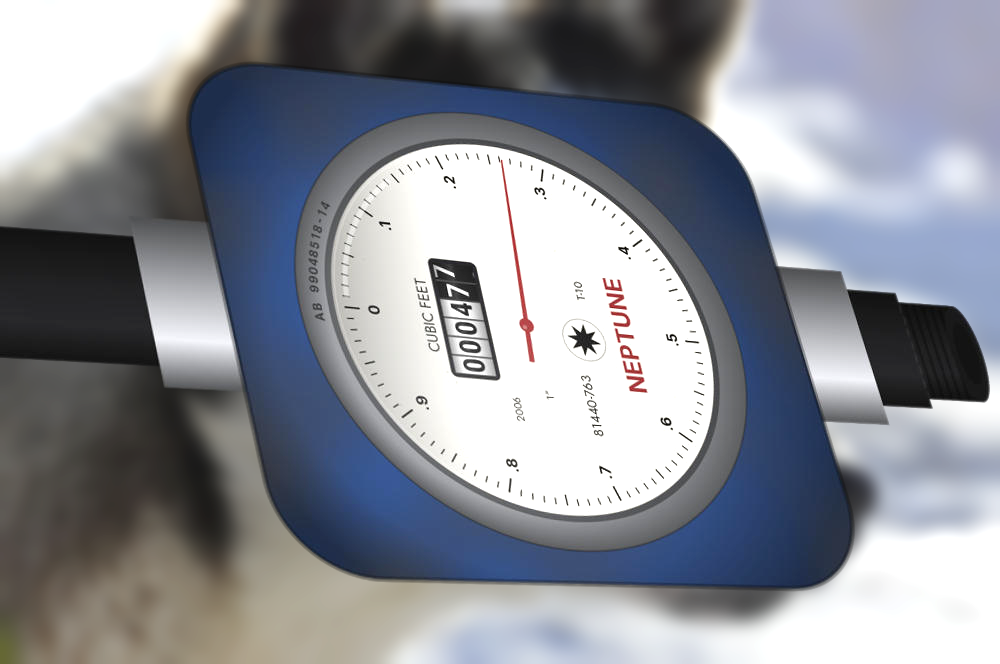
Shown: 477.26
